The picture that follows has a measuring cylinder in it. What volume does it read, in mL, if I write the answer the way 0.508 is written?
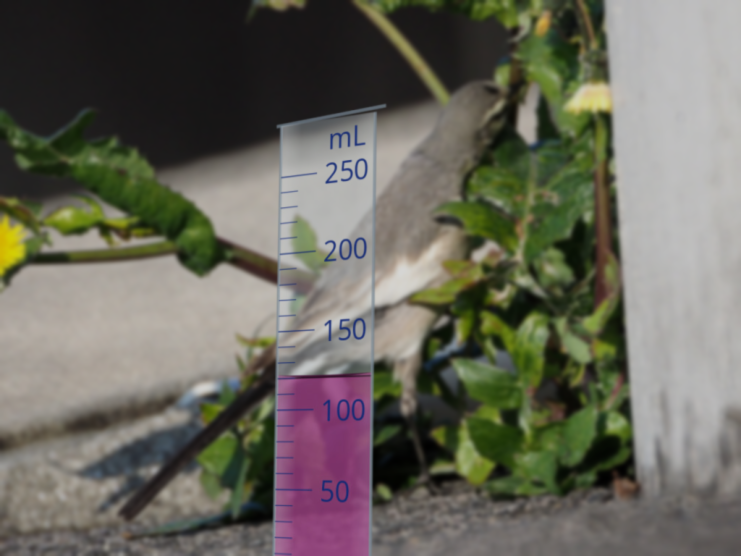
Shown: 120
